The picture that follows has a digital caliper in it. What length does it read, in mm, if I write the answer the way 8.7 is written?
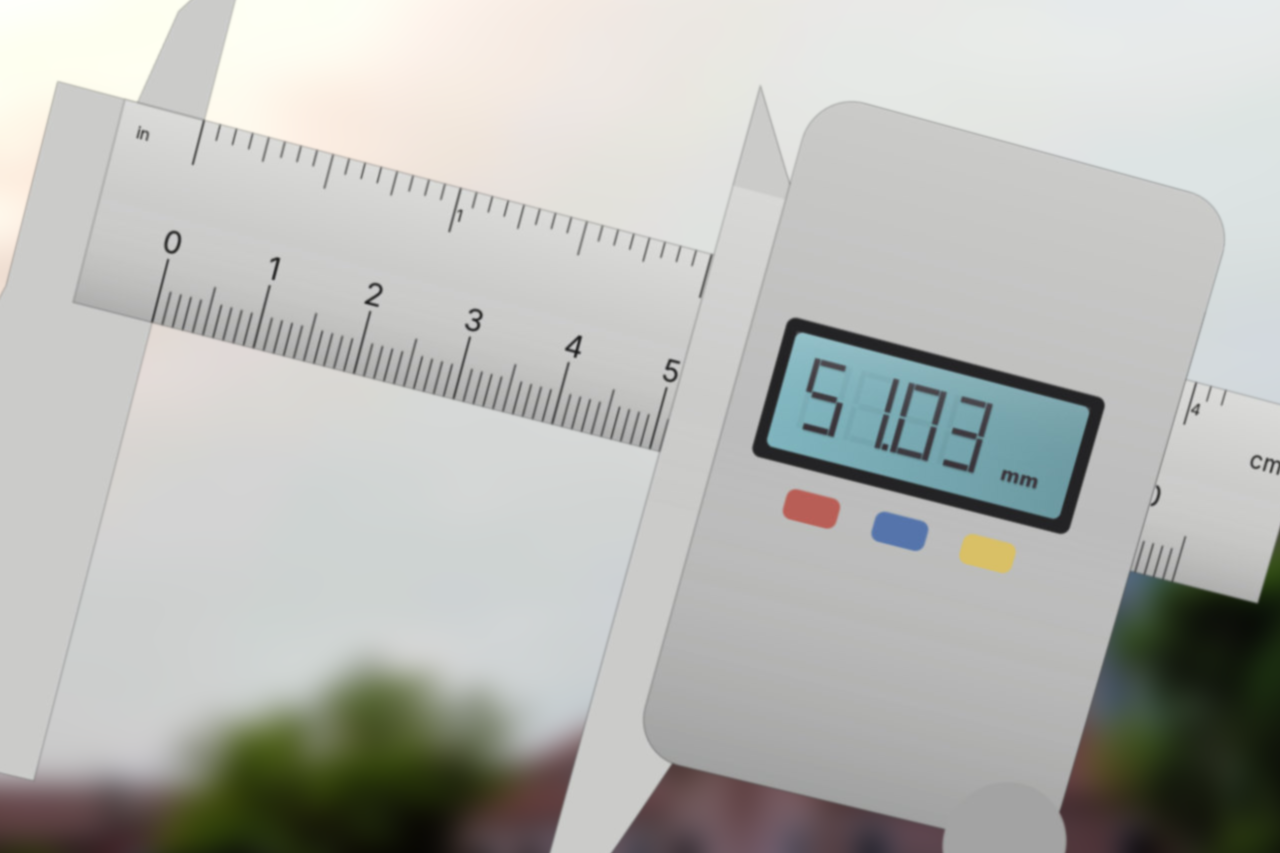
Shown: 51.03
